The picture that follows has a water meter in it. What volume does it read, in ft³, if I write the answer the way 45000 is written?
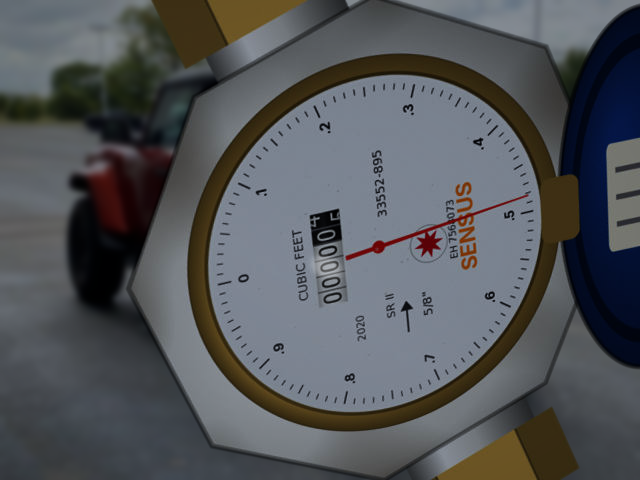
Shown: 4.48
